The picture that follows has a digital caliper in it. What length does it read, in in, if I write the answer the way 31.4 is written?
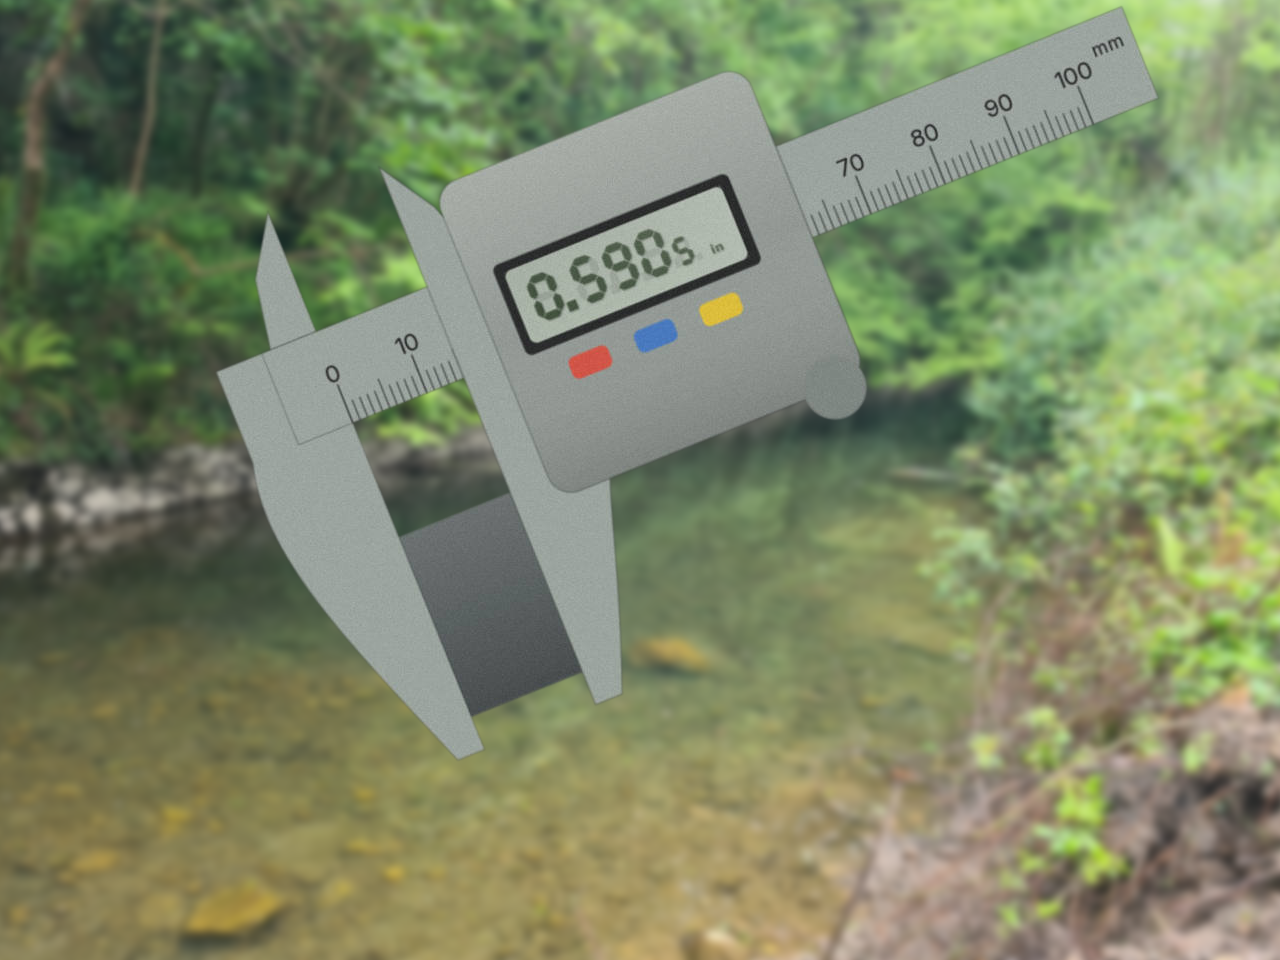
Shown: 0.5905
